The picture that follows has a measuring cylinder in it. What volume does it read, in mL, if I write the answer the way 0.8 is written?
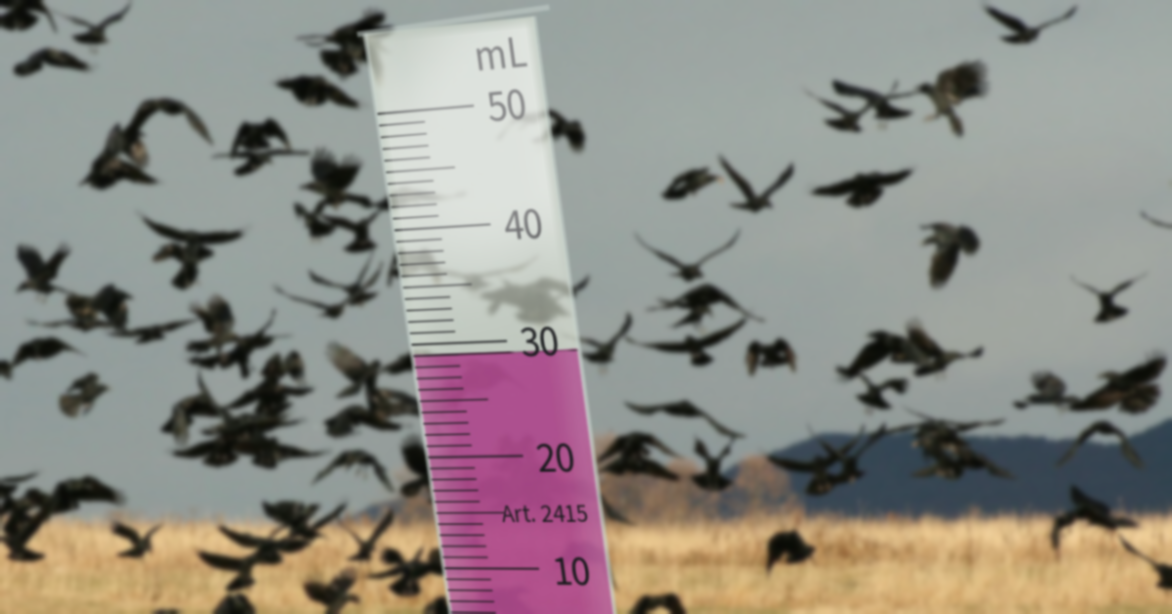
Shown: 29
